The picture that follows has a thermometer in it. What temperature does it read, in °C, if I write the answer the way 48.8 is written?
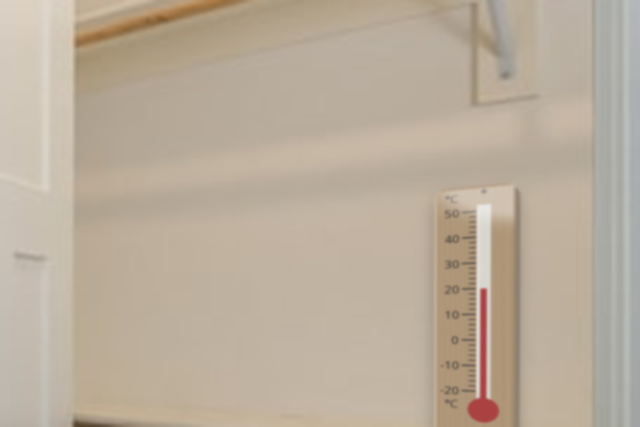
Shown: 20
